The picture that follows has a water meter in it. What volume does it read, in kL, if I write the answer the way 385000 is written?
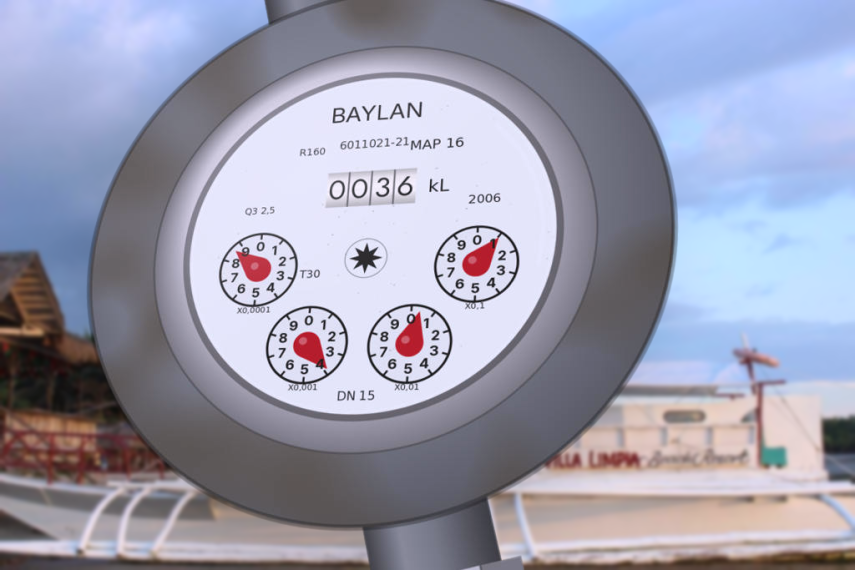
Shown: 36.1038
